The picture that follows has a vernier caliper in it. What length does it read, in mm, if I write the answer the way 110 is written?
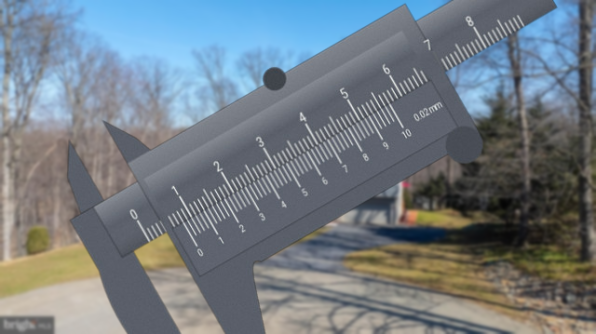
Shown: 8.0
